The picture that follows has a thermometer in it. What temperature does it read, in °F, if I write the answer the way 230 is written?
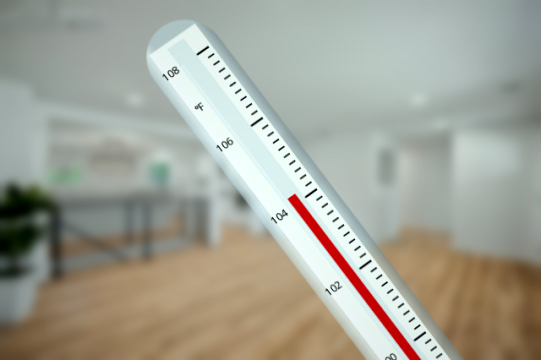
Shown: 104.2
